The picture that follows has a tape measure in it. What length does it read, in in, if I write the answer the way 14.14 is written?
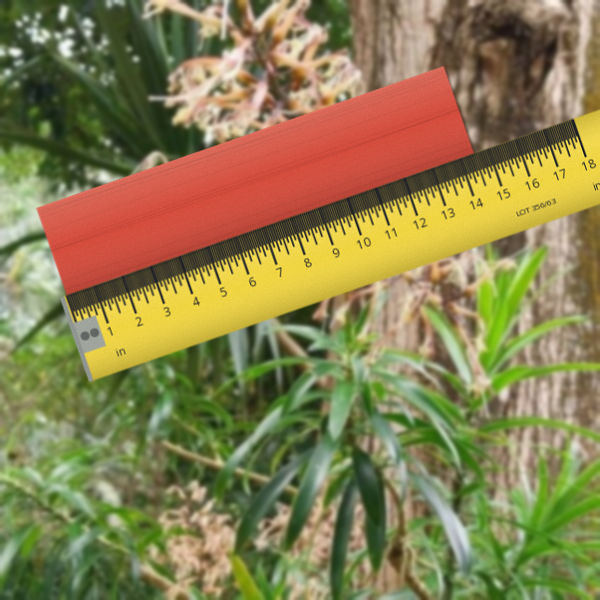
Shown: 14.5
